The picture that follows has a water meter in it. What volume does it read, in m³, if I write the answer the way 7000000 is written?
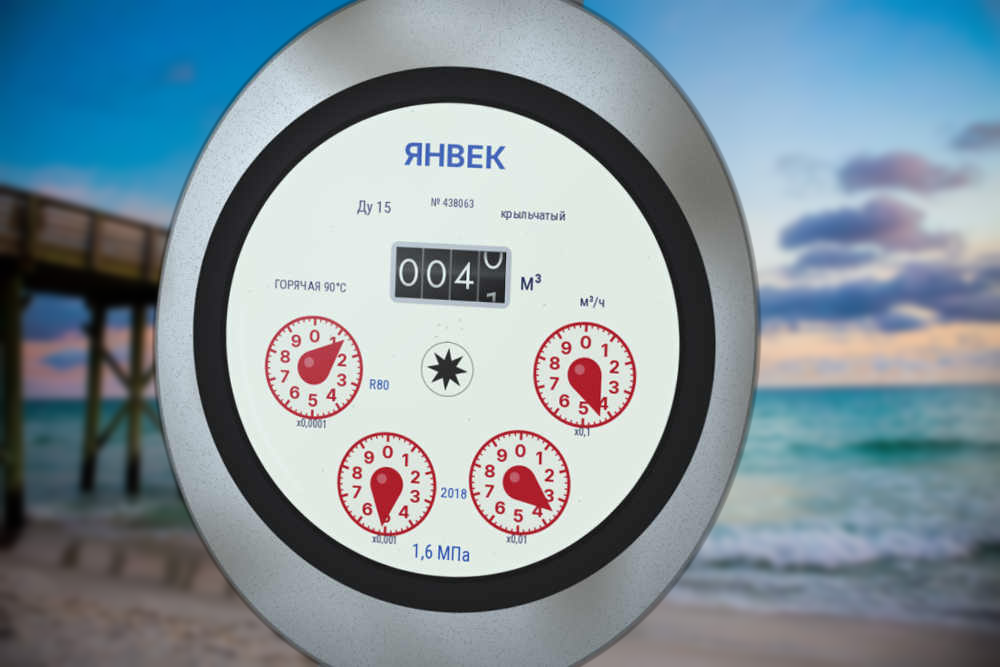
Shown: 40.4351
